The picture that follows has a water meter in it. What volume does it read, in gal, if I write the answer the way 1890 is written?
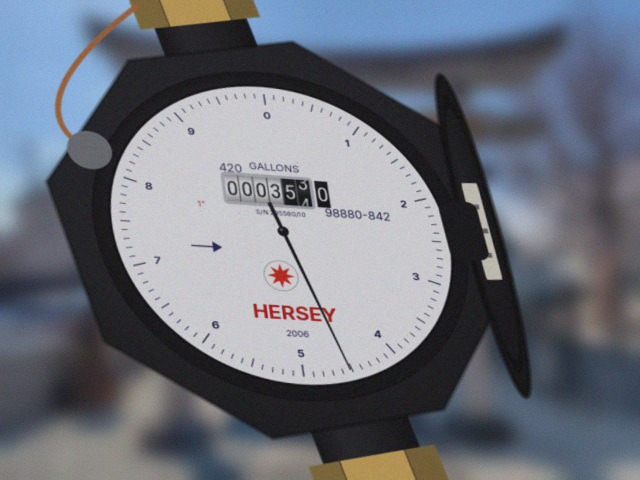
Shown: 3534.5
